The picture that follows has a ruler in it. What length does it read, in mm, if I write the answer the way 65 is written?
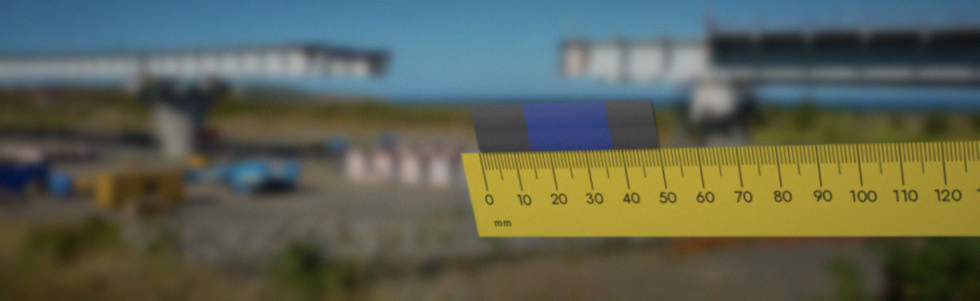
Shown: 50
